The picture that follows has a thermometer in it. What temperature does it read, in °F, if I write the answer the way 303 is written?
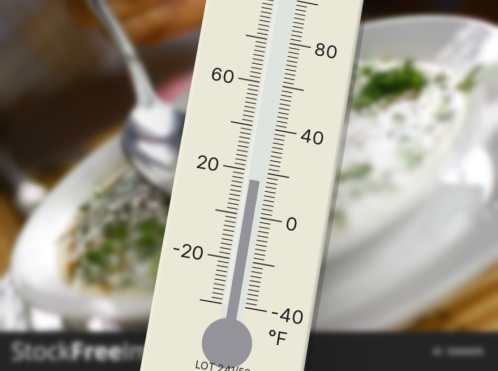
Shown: 16
